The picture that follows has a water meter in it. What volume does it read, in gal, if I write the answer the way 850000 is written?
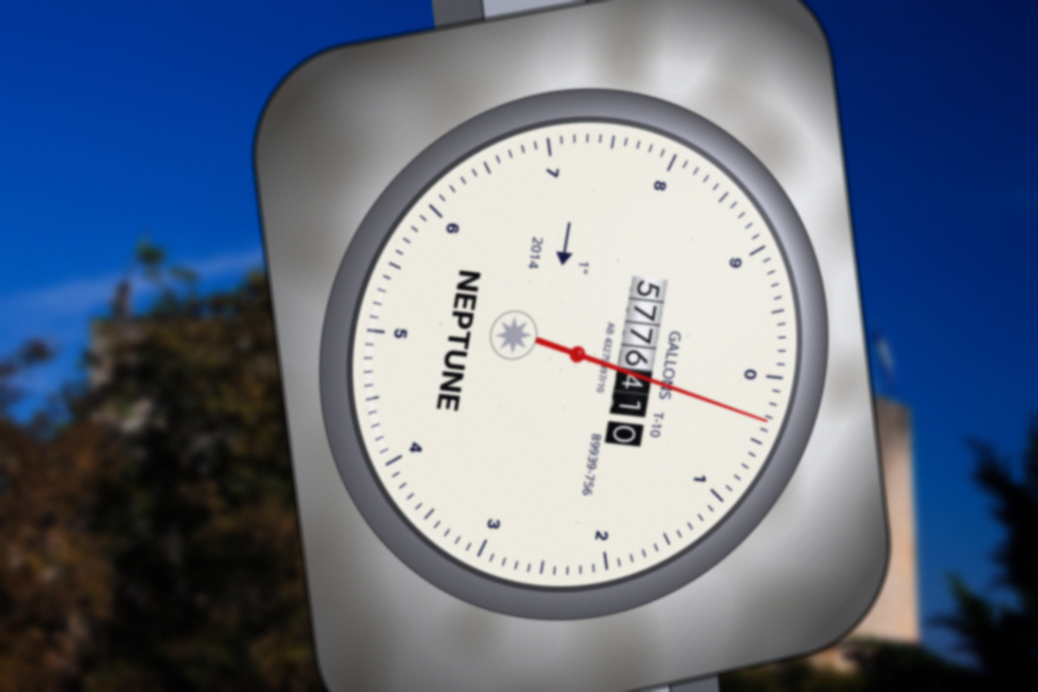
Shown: 5776410.3
